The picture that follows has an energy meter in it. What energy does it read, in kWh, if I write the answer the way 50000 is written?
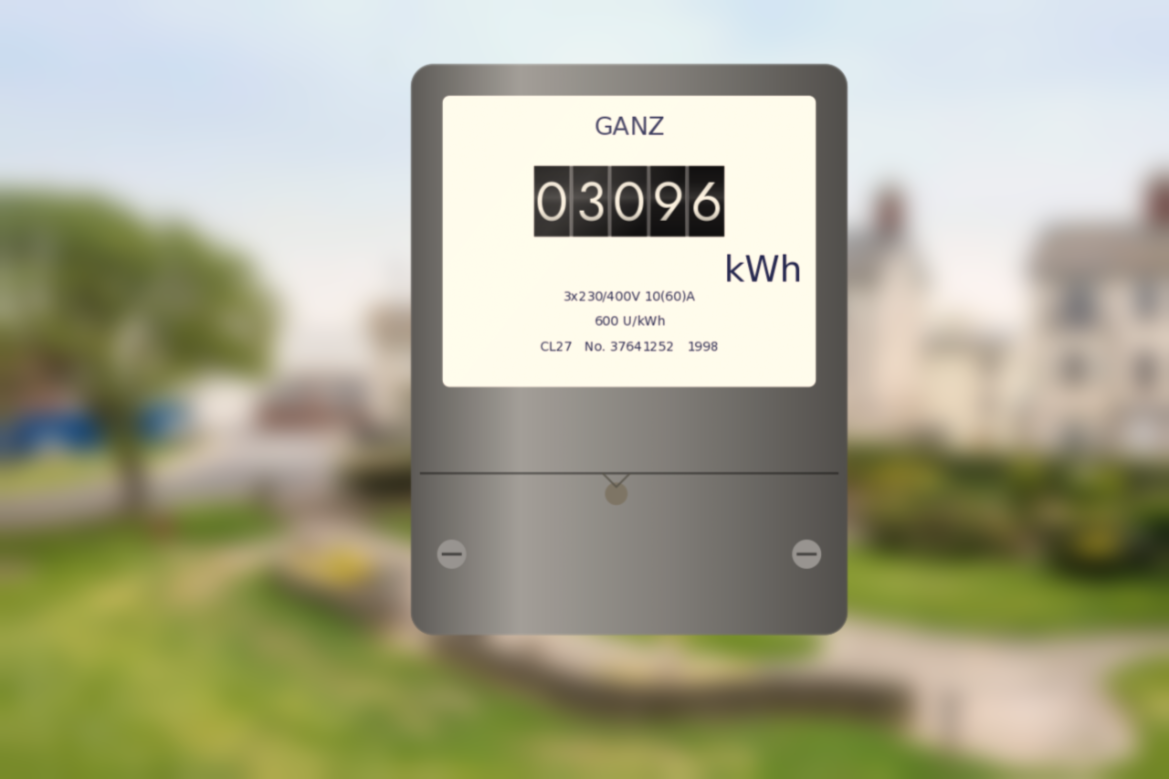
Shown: 3096
